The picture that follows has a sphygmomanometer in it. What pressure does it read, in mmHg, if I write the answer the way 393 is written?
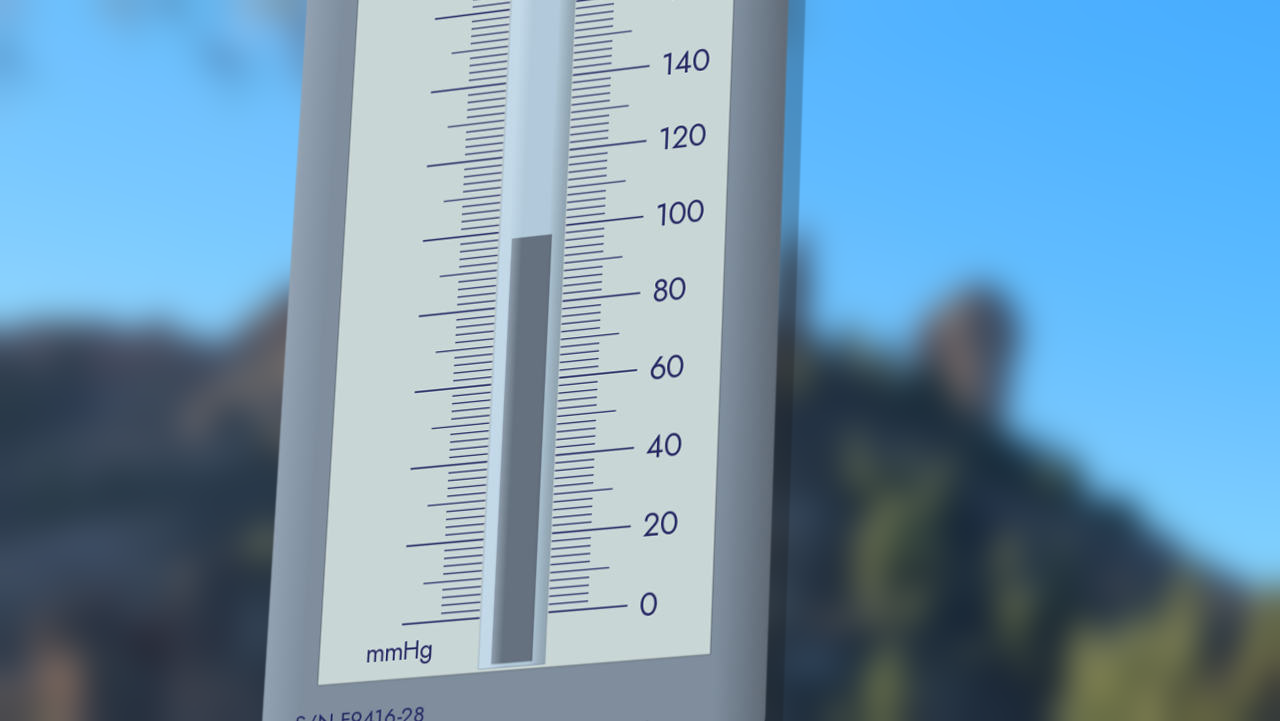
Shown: 98
